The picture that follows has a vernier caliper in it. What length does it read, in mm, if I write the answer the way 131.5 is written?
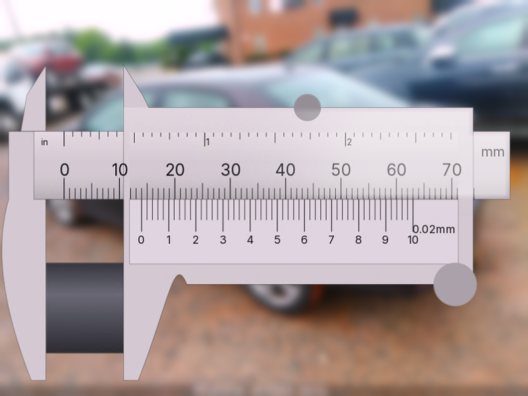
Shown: 14.0
